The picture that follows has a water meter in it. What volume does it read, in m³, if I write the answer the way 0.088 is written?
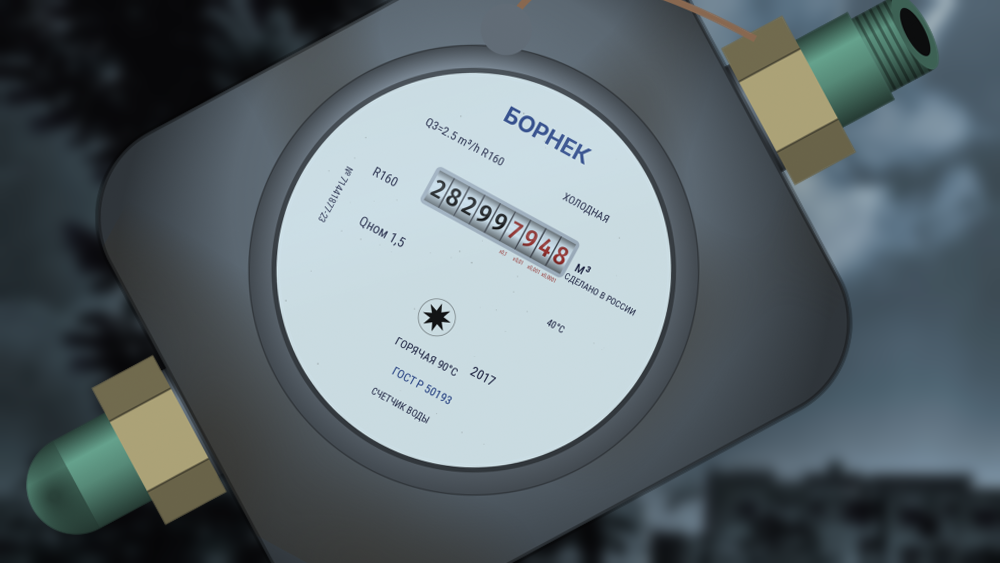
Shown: 28299.7948
